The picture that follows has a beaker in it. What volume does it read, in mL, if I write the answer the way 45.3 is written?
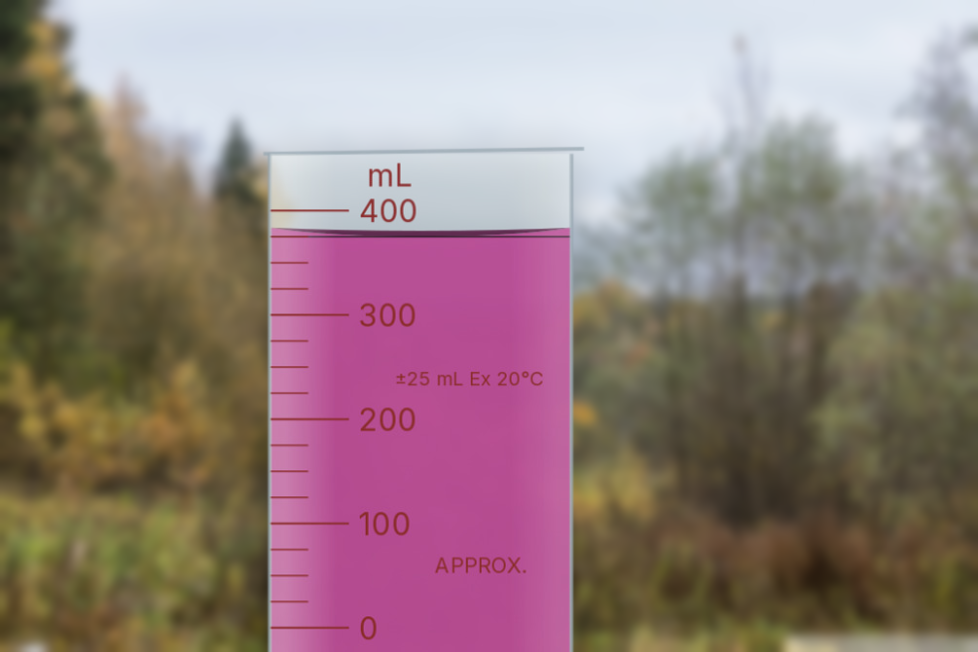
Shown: 375
